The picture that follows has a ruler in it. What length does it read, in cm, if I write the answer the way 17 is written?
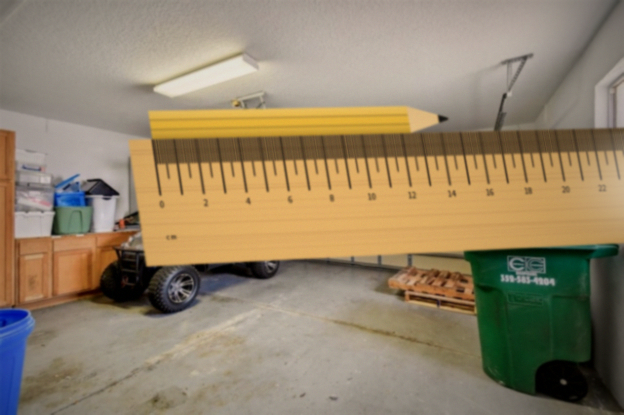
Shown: 14.5
